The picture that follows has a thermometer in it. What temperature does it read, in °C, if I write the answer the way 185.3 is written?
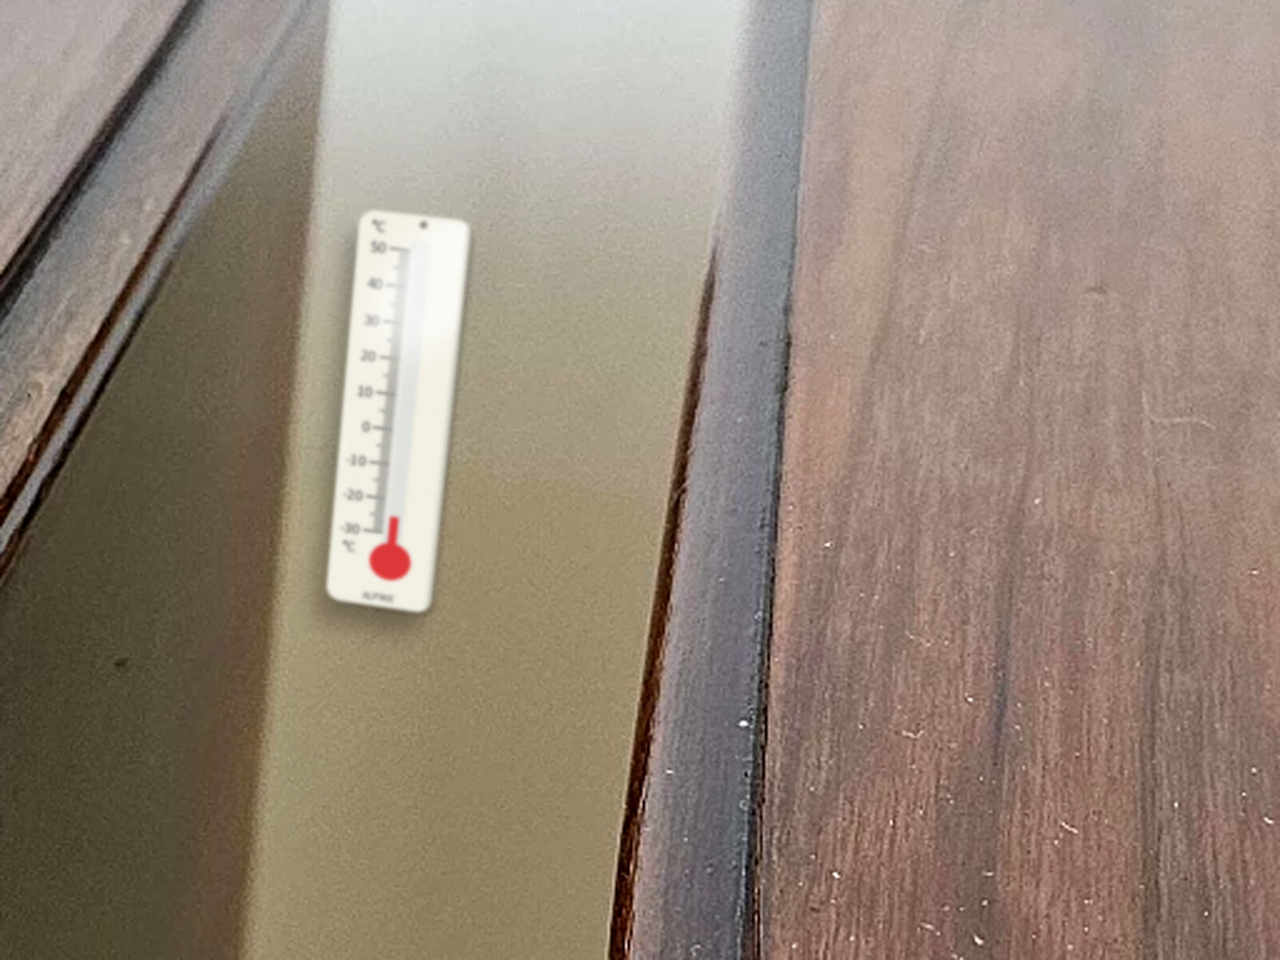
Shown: -25
